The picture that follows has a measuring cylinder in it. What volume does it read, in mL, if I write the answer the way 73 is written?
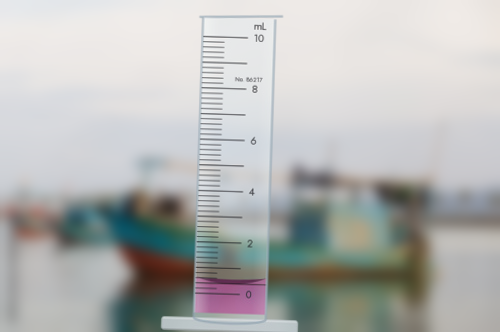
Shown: 0.4
